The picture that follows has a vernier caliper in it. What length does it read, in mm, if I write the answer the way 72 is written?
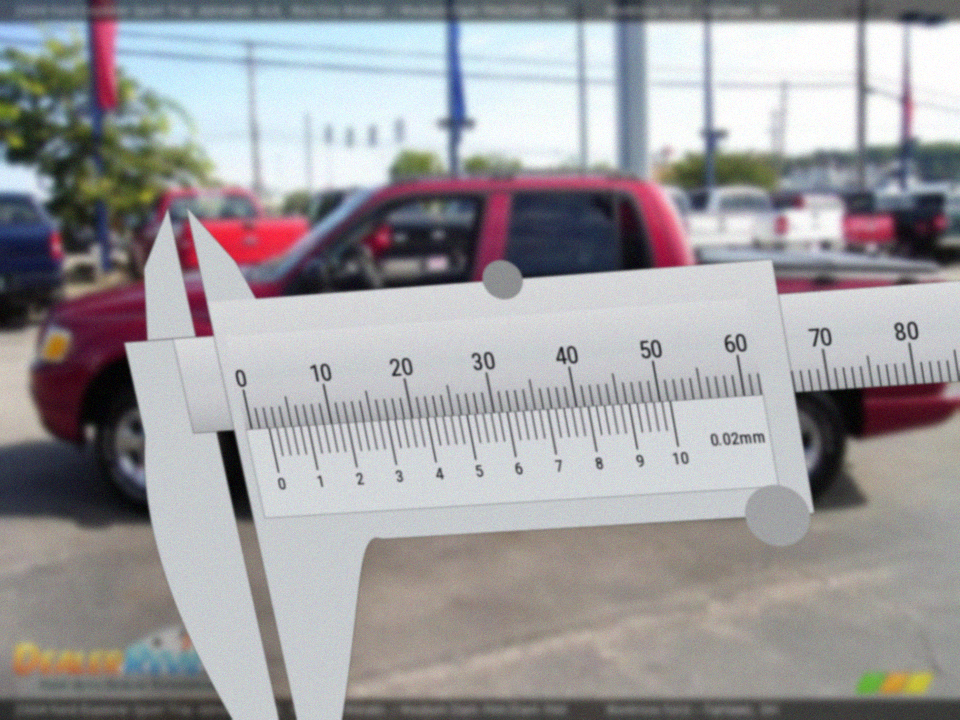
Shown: 2.2
